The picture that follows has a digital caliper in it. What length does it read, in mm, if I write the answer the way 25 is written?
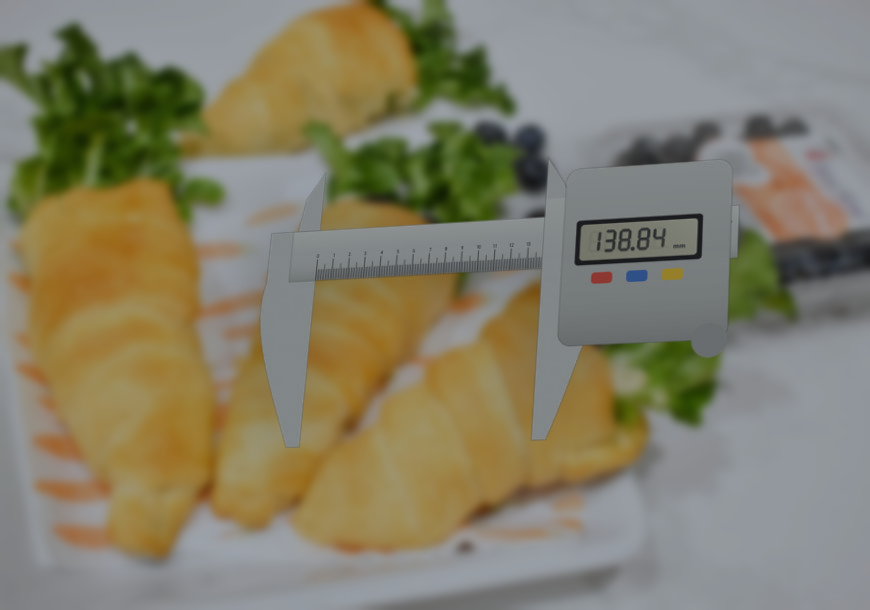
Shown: 138.84
